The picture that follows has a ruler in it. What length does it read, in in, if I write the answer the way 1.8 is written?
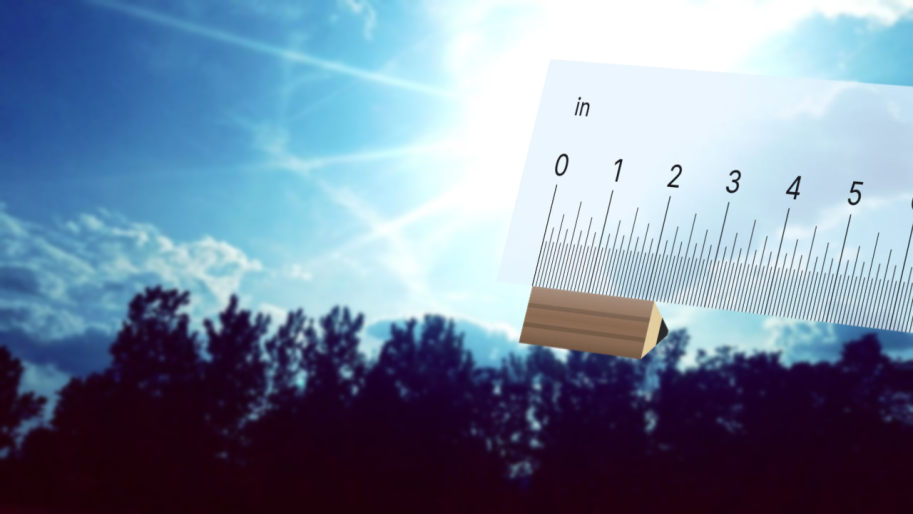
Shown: 2.5
